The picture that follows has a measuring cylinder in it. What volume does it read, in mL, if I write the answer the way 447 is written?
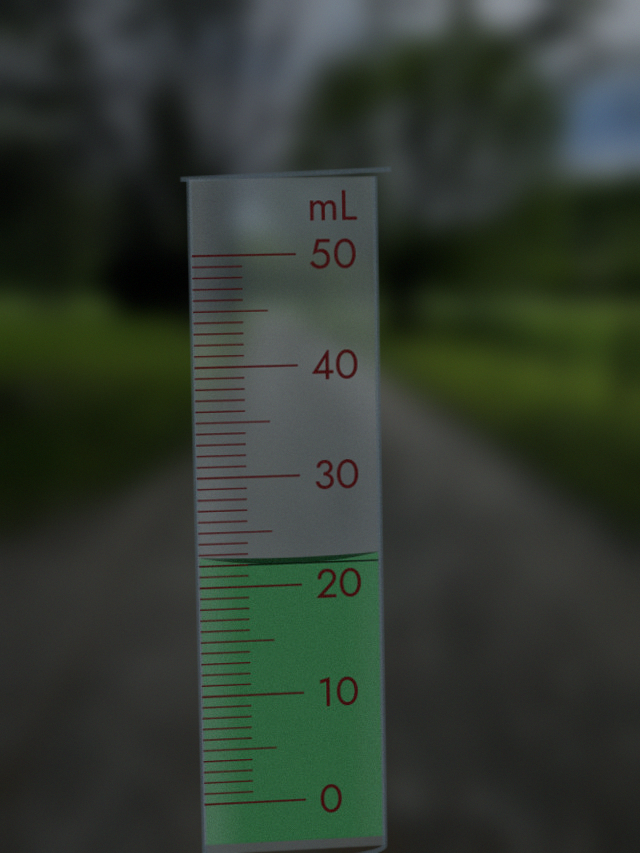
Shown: 22
